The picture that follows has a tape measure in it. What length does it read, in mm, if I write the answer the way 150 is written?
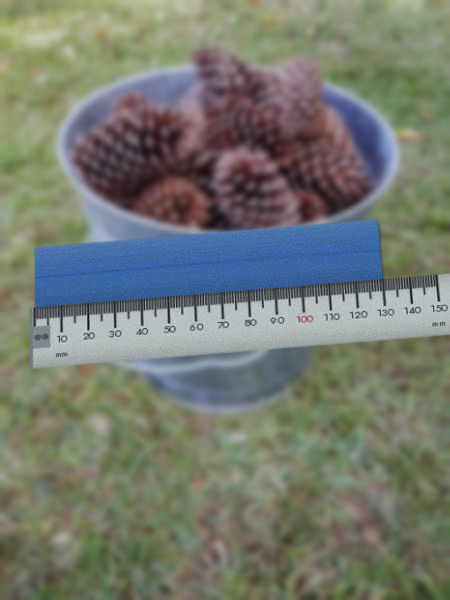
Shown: 130
